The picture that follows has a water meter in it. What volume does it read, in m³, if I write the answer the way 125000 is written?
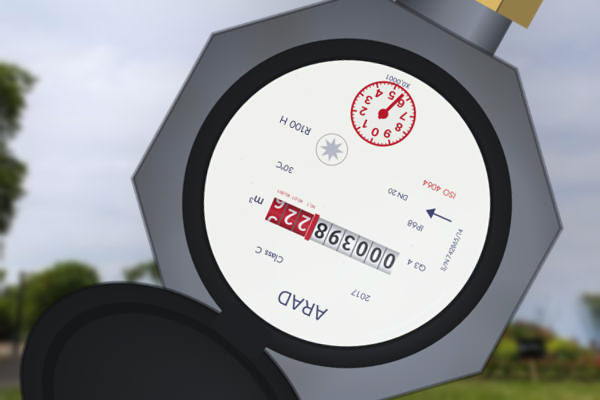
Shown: 398.2255
